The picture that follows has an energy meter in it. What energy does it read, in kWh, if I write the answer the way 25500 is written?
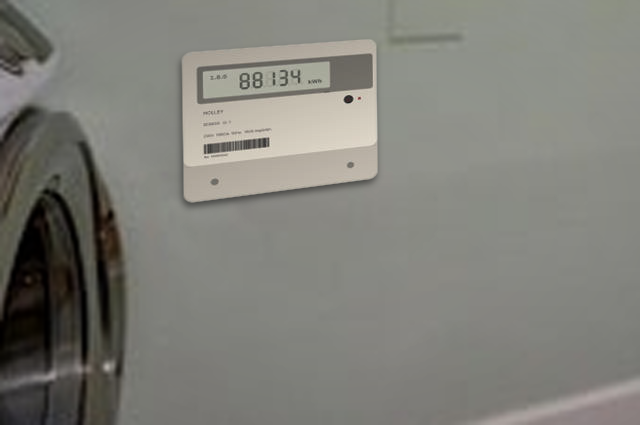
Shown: 88134
